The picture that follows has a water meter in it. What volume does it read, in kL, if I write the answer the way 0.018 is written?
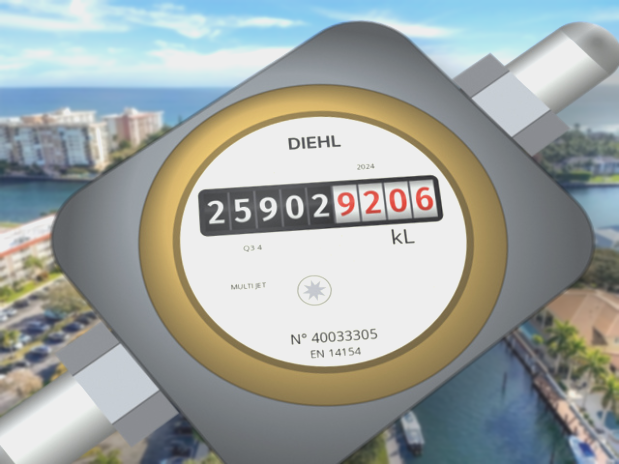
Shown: 25902.9206
